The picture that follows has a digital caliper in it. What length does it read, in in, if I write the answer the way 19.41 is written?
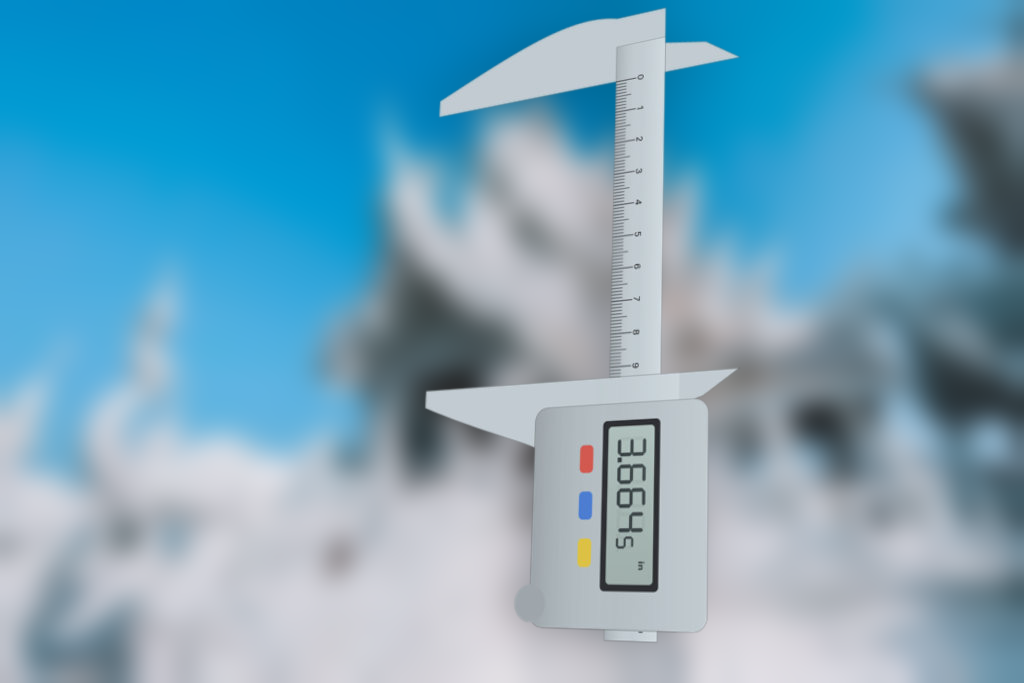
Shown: 3.6645
